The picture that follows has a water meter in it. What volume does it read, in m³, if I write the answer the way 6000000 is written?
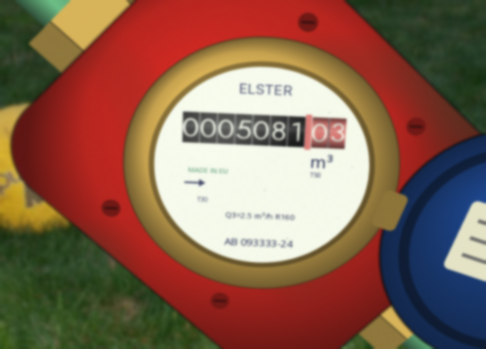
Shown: 5081.03
